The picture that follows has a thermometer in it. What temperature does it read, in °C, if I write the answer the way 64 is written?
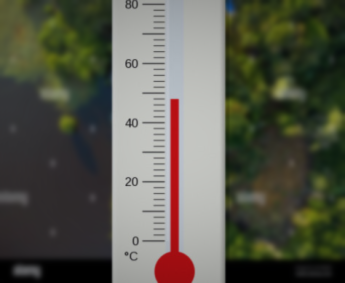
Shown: 48
